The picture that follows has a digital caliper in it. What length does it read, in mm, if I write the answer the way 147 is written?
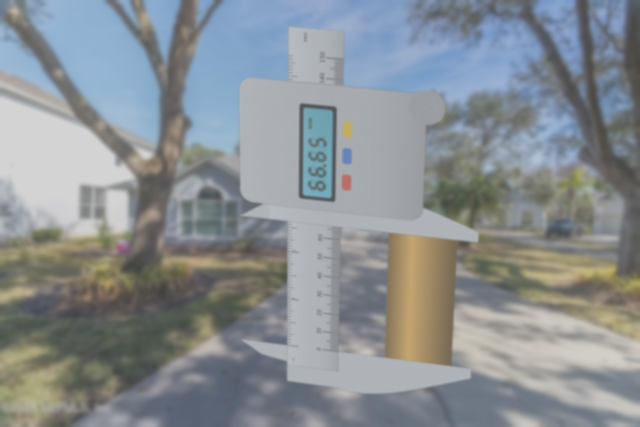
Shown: 66.65
